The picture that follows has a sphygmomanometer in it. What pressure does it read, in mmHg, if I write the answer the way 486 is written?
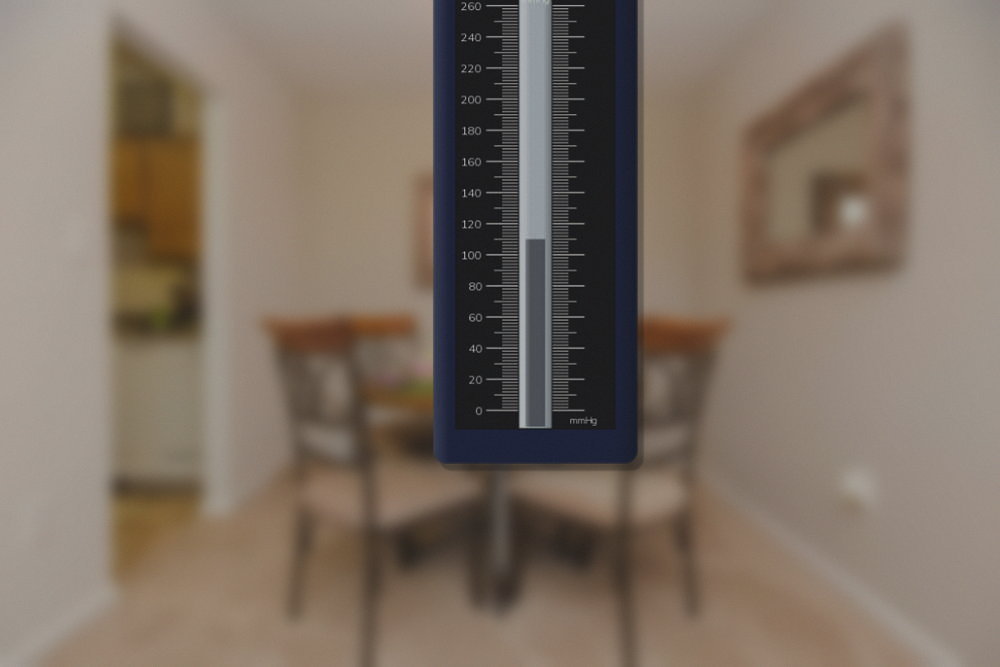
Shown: 110
